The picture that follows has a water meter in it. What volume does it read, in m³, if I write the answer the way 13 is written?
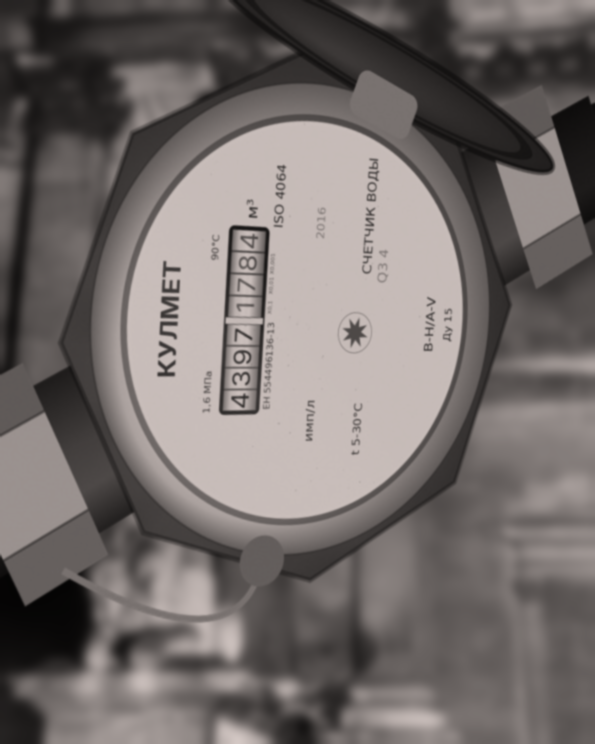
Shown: 4397.1784
